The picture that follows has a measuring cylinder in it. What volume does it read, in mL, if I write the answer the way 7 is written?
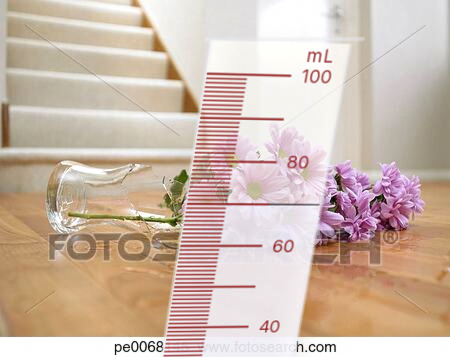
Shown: 70
